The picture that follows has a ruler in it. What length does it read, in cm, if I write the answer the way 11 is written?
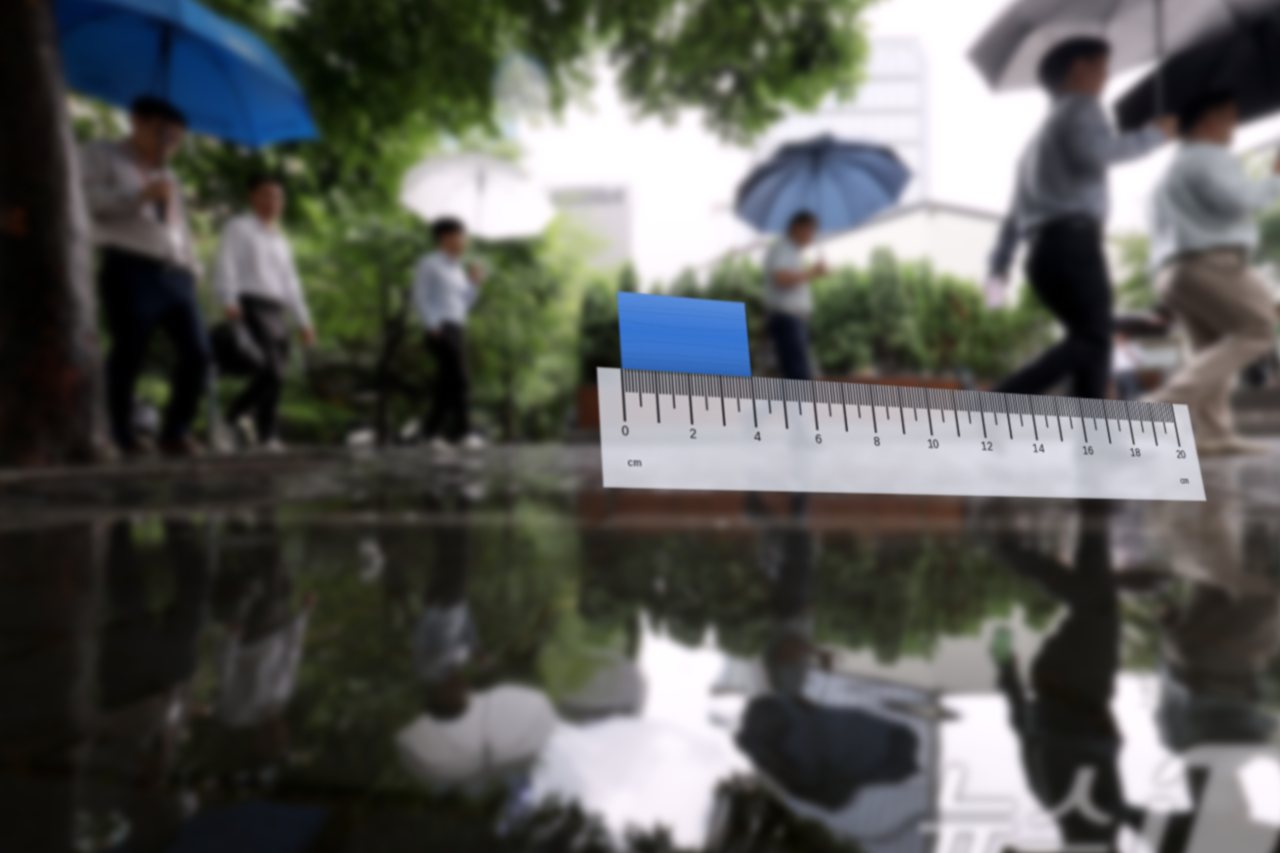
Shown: 4
